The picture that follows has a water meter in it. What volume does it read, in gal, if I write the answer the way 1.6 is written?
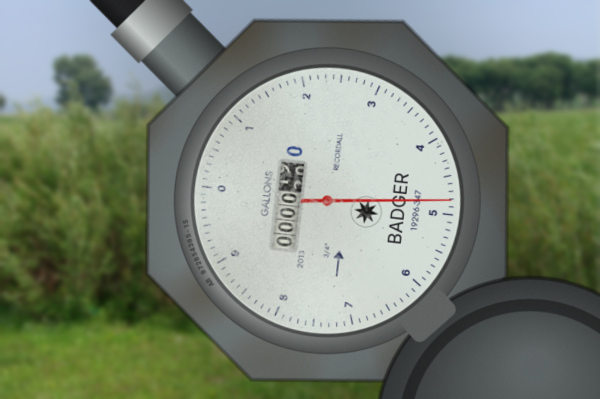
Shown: 194.8
